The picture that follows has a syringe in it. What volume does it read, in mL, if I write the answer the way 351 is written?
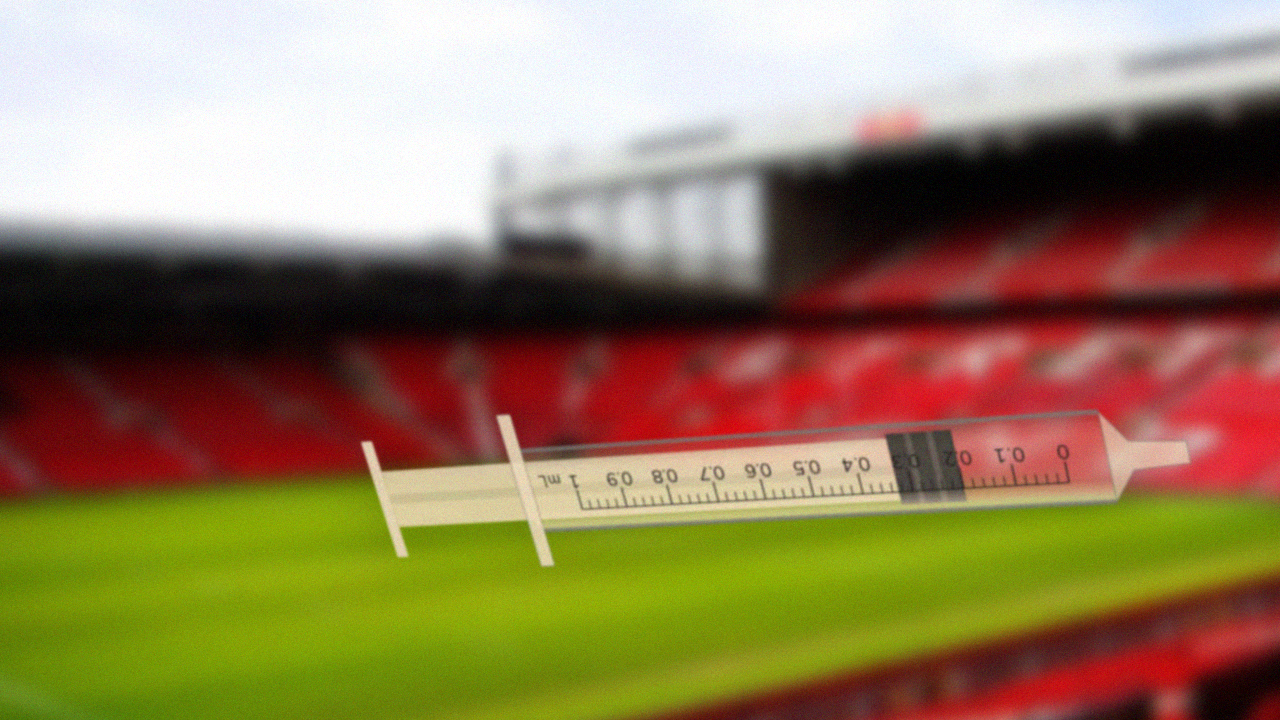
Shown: 0.2
